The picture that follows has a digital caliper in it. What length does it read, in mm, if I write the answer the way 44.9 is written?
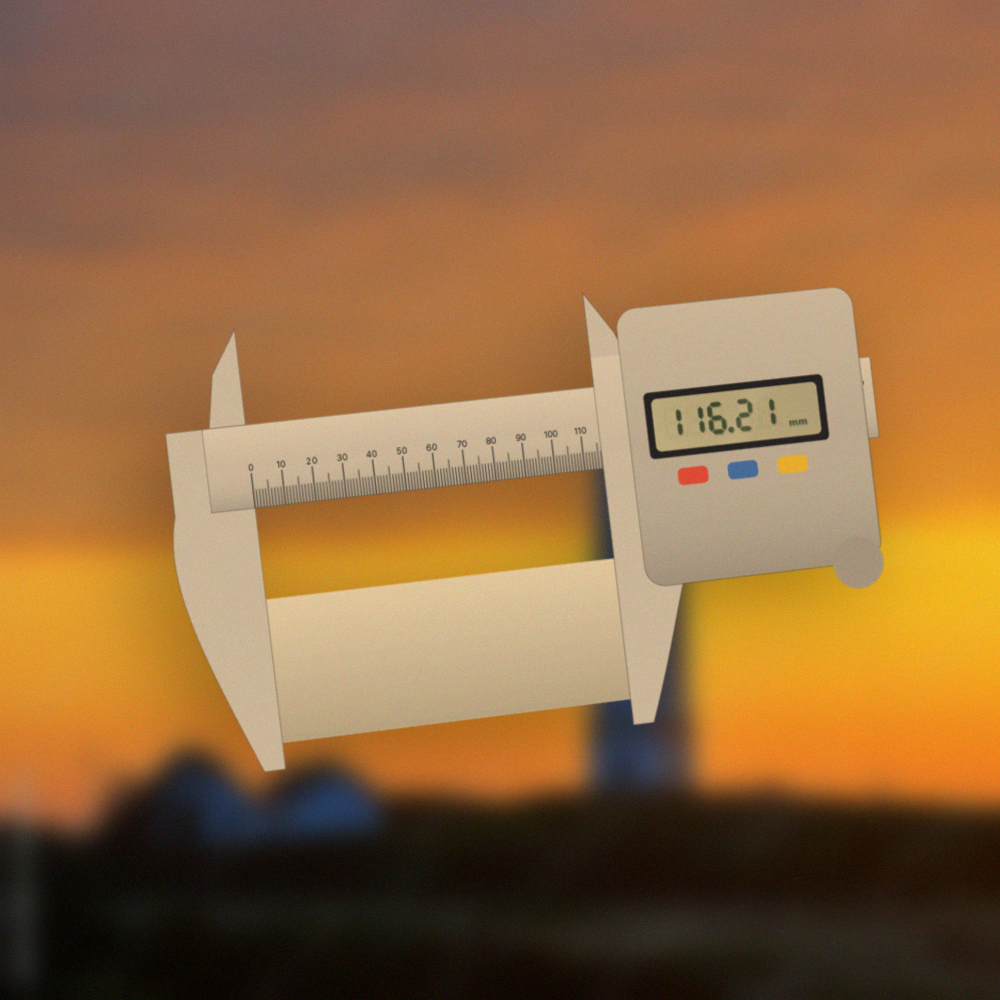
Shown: 116.21
